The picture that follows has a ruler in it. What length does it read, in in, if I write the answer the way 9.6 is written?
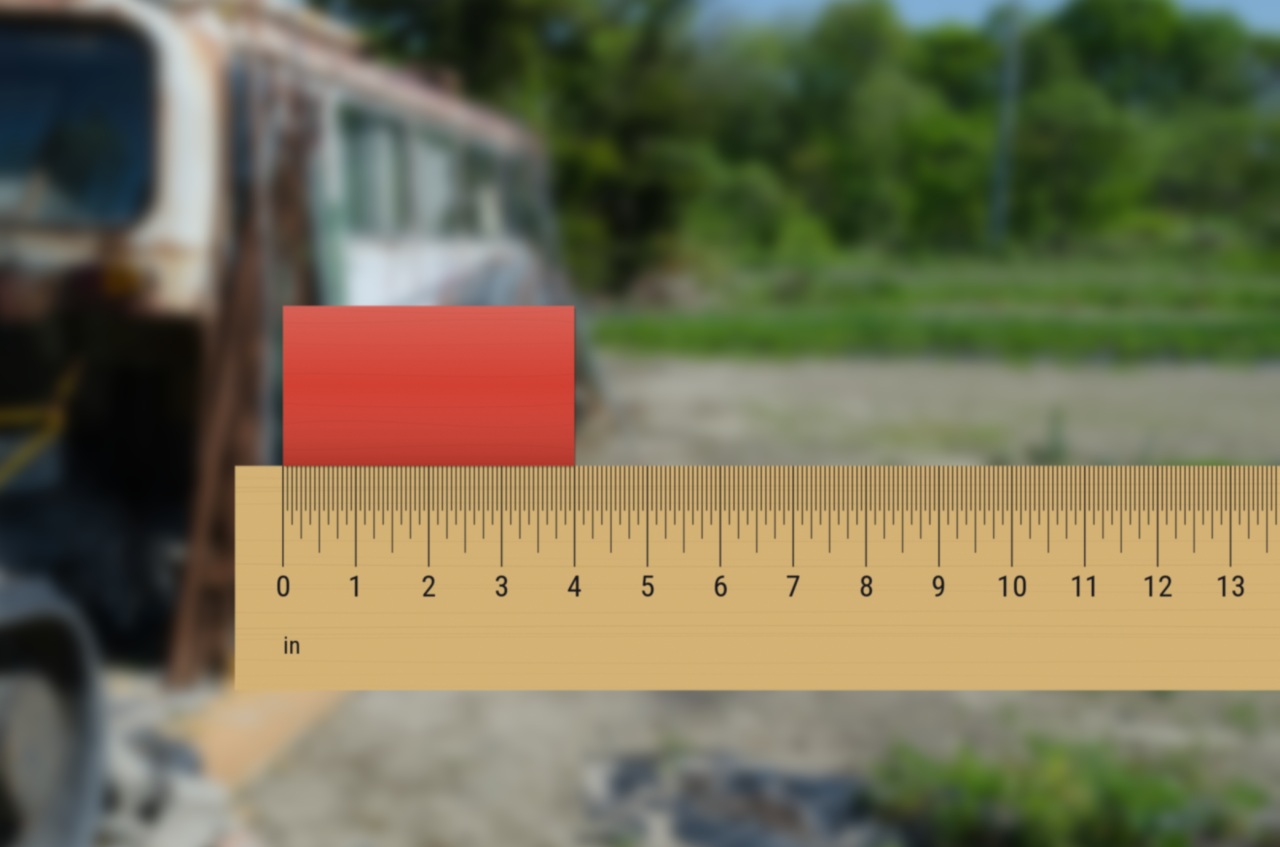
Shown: 4
